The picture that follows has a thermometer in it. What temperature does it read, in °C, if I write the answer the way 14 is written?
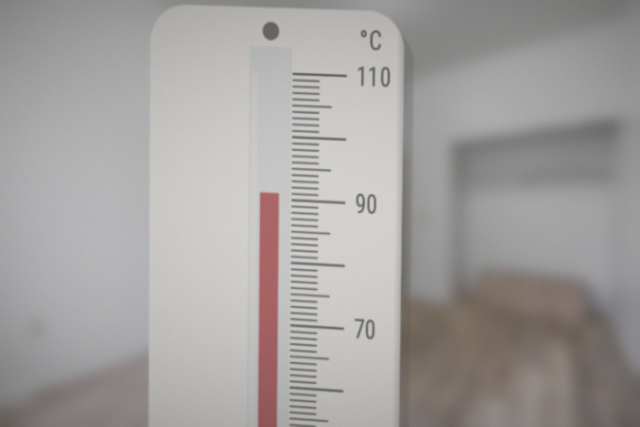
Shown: 91
